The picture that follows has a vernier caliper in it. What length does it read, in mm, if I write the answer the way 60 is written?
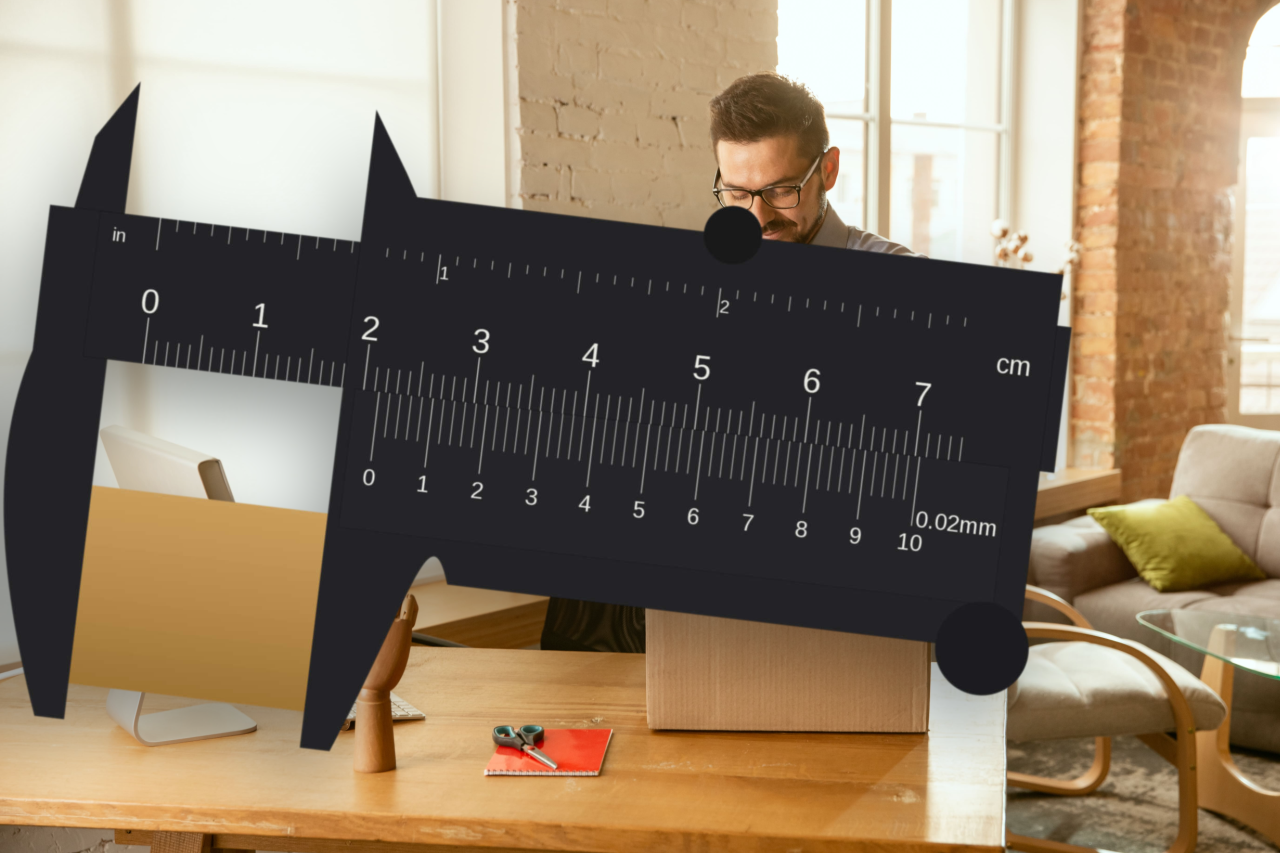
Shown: 21.4
